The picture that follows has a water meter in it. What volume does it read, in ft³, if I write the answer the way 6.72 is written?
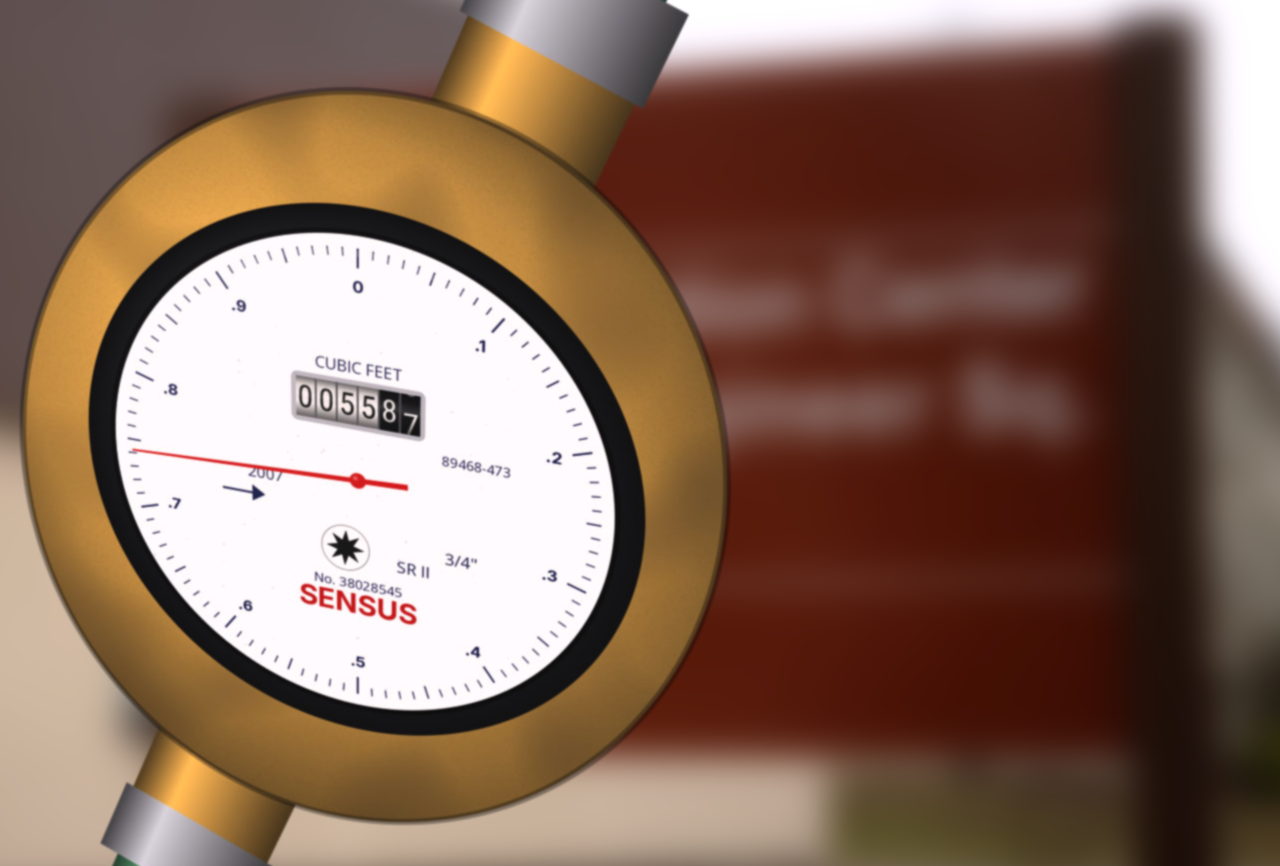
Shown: 5586.74
